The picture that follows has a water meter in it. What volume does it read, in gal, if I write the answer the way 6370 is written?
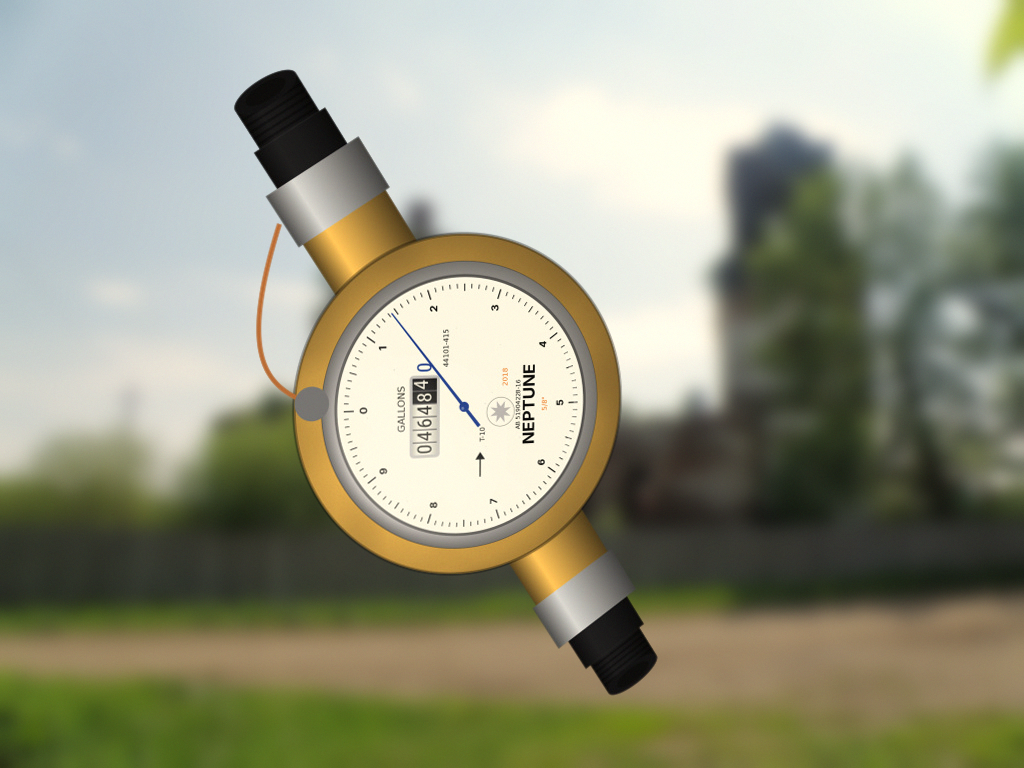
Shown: 464841.4
